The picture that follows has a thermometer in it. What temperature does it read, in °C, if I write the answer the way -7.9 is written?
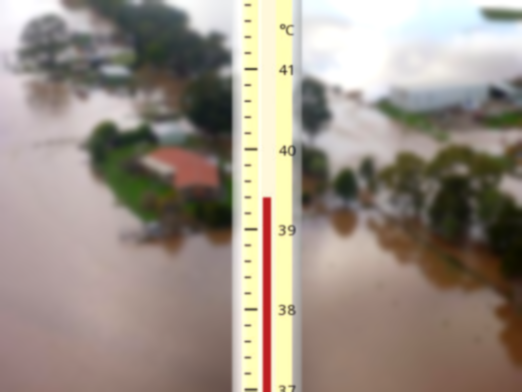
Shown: 39.4
